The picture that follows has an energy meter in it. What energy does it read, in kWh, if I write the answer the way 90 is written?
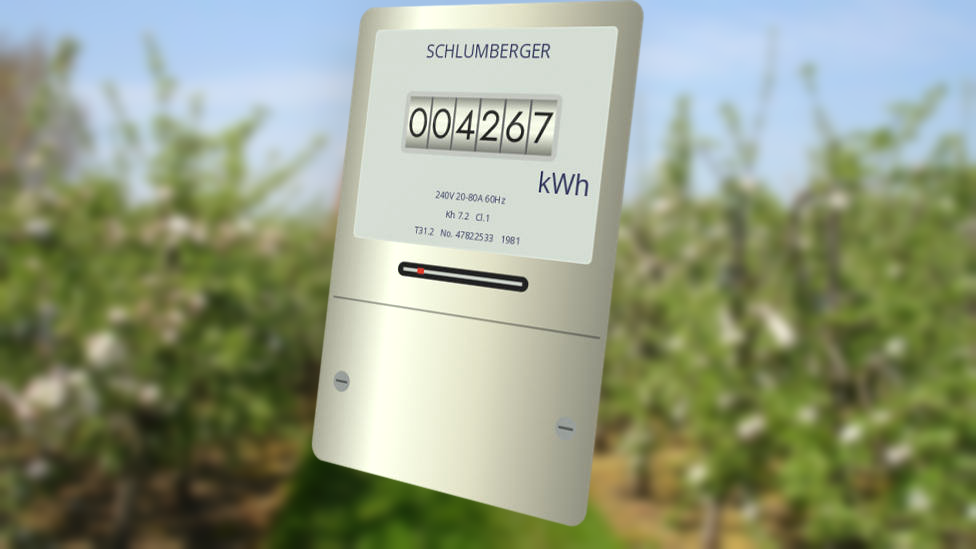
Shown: 4267
